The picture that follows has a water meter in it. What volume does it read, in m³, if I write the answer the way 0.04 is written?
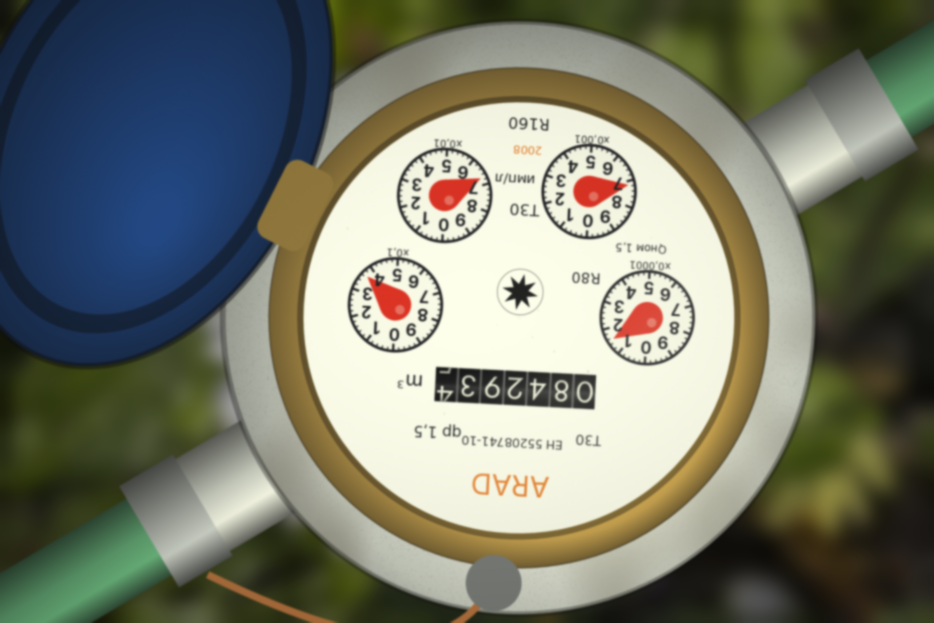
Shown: 842934.3671
